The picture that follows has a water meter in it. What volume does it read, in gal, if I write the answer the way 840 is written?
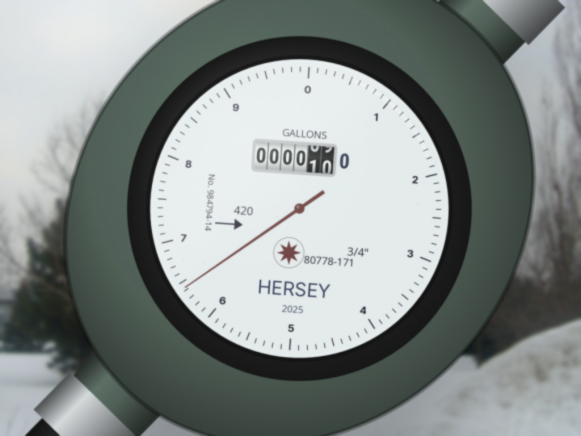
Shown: 96.4
